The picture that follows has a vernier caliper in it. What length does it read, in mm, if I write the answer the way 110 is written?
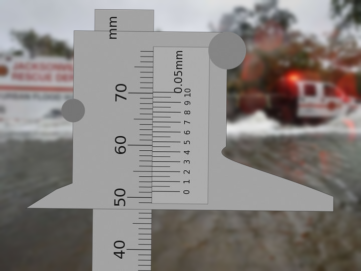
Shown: 51.2
